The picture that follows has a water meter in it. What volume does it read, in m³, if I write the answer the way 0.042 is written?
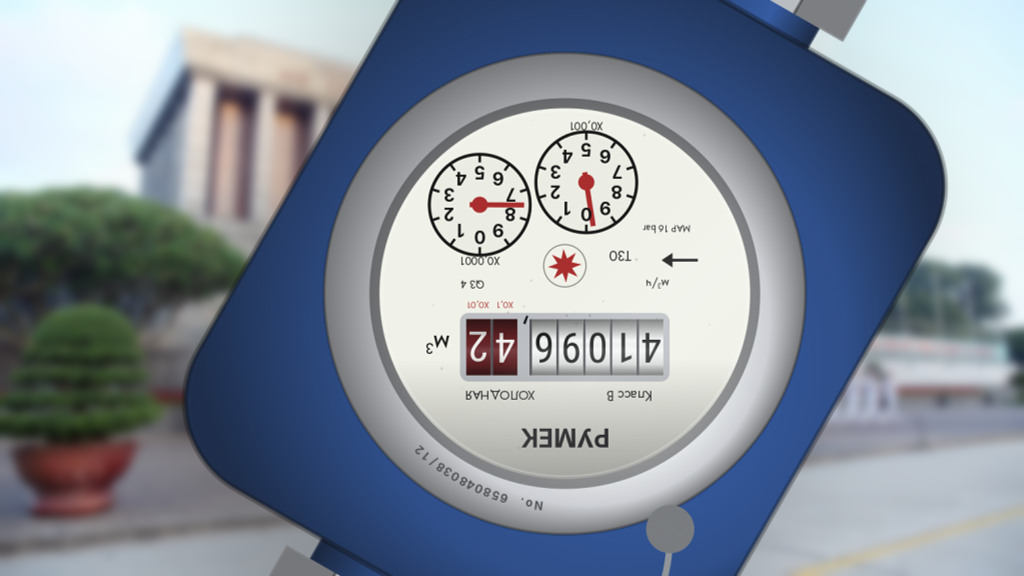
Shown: 41096.4197
